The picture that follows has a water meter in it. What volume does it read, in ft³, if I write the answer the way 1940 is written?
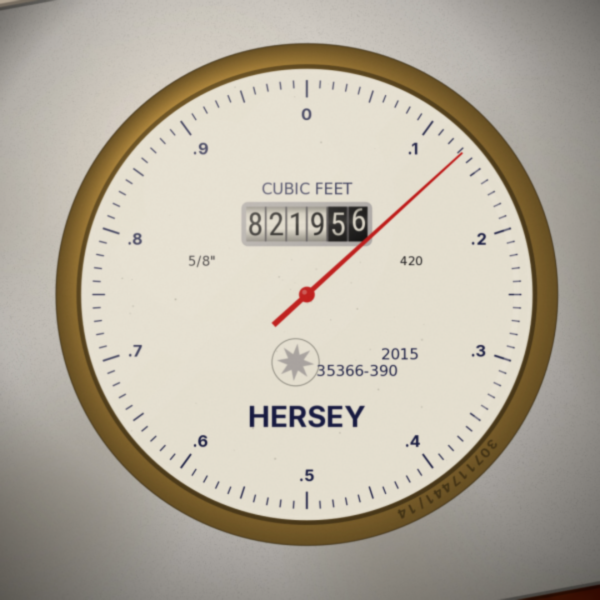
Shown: 821956.13
